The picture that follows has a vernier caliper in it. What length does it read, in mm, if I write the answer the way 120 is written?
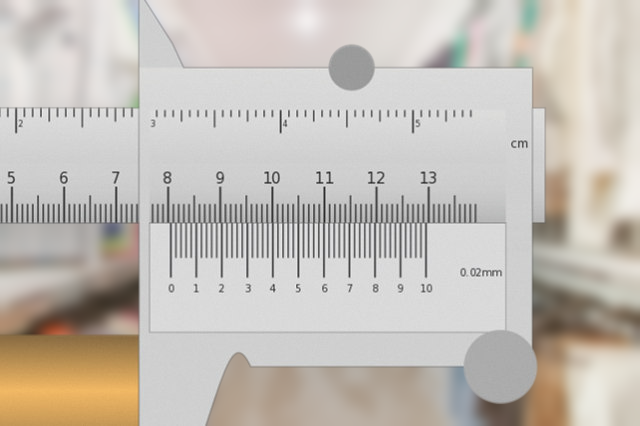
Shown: 80.5
